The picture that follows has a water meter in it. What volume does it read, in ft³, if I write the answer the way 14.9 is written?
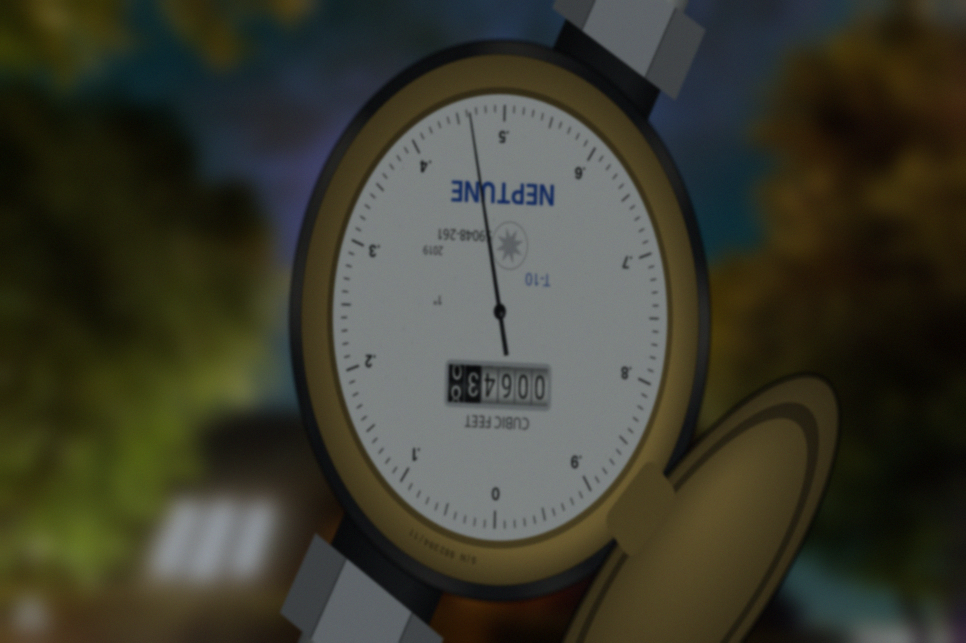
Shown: 6438.46
